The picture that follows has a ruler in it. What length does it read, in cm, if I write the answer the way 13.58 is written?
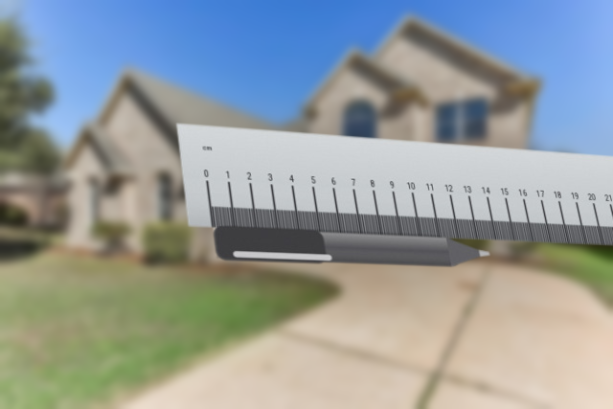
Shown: 13.5
